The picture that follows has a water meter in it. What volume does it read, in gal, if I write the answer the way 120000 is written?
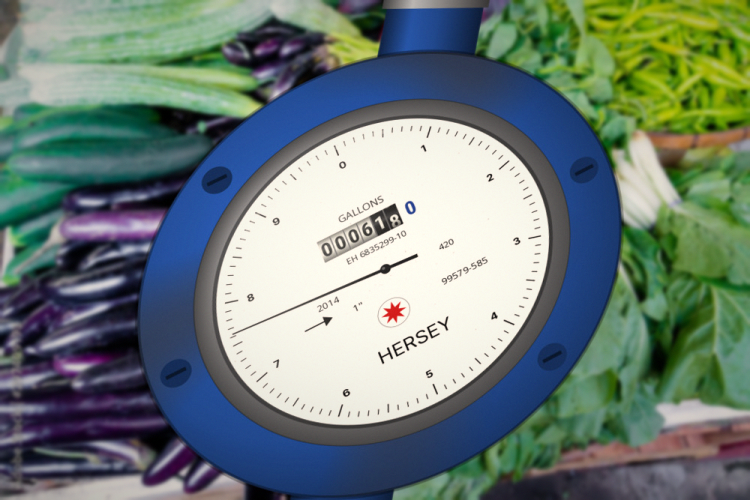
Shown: 6177.6
